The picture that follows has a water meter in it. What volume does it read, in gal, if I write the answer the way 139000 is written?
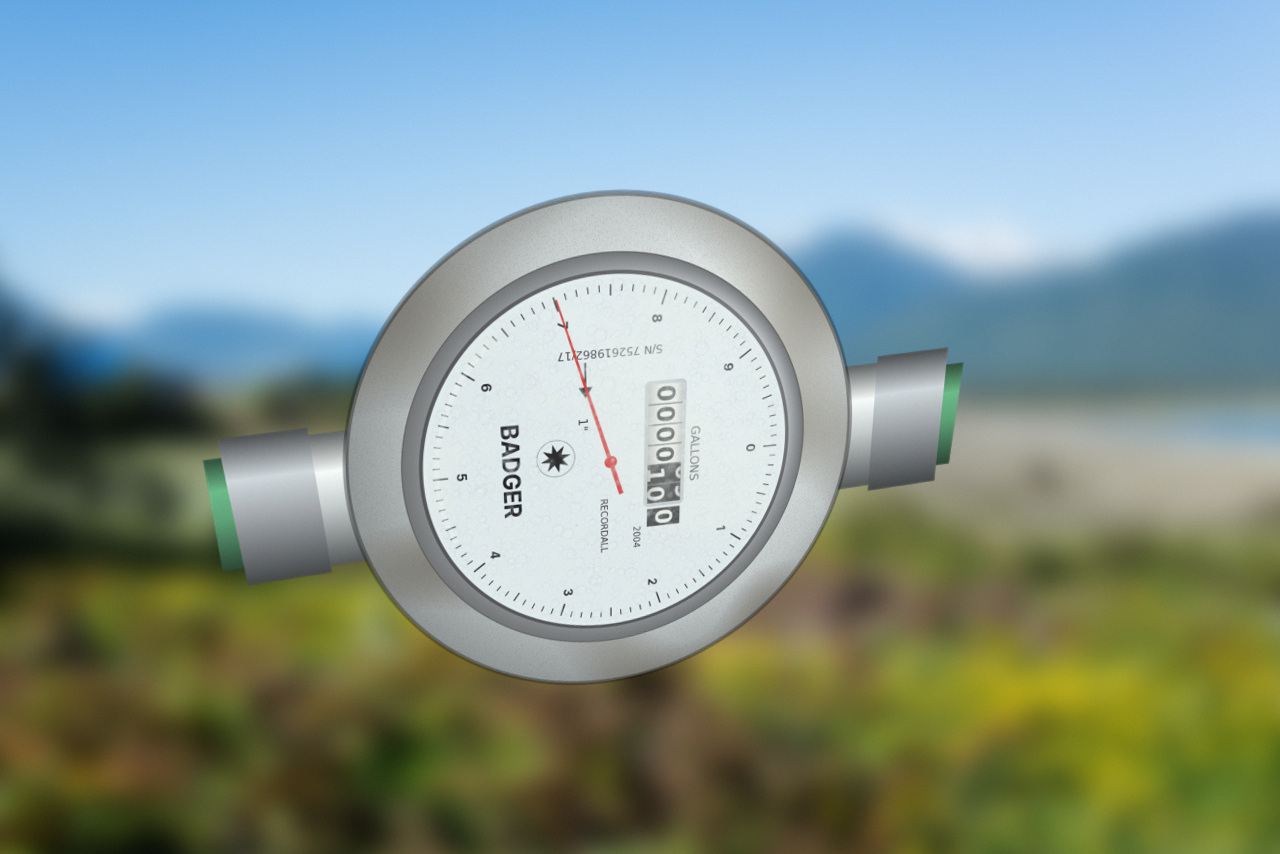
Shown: 97.0
